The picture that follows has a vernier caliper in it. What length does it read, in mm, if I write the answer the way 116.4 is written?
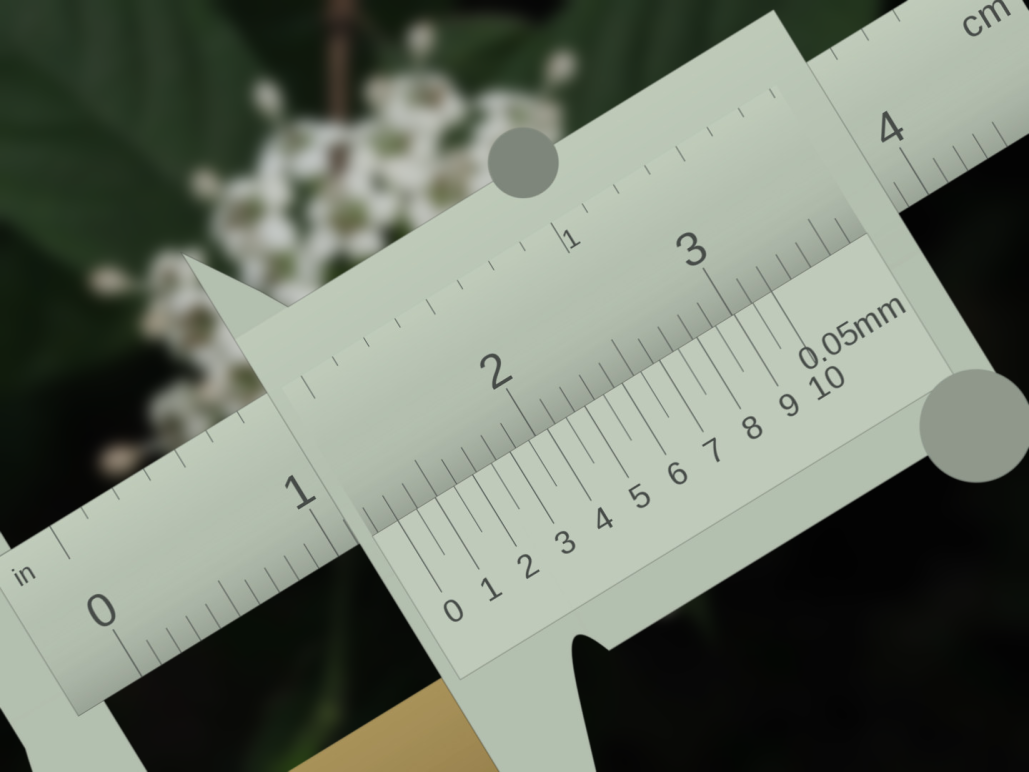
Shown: 13.00
